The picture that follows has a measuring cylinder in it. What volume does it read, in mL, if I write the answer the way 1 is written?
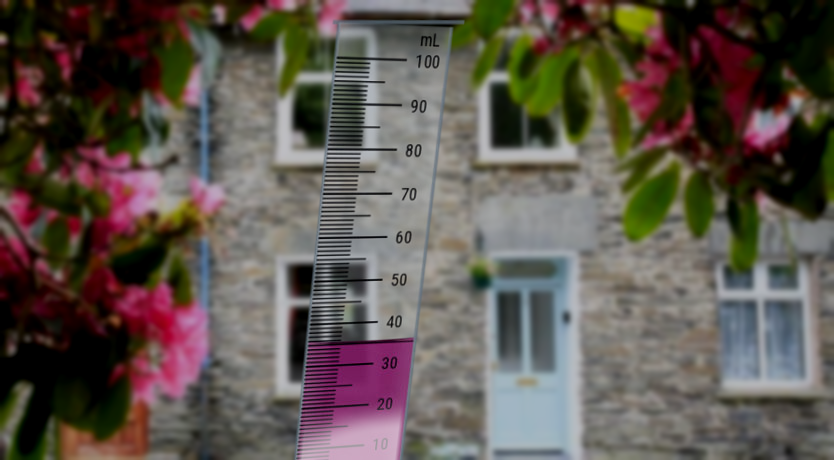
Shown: 35
